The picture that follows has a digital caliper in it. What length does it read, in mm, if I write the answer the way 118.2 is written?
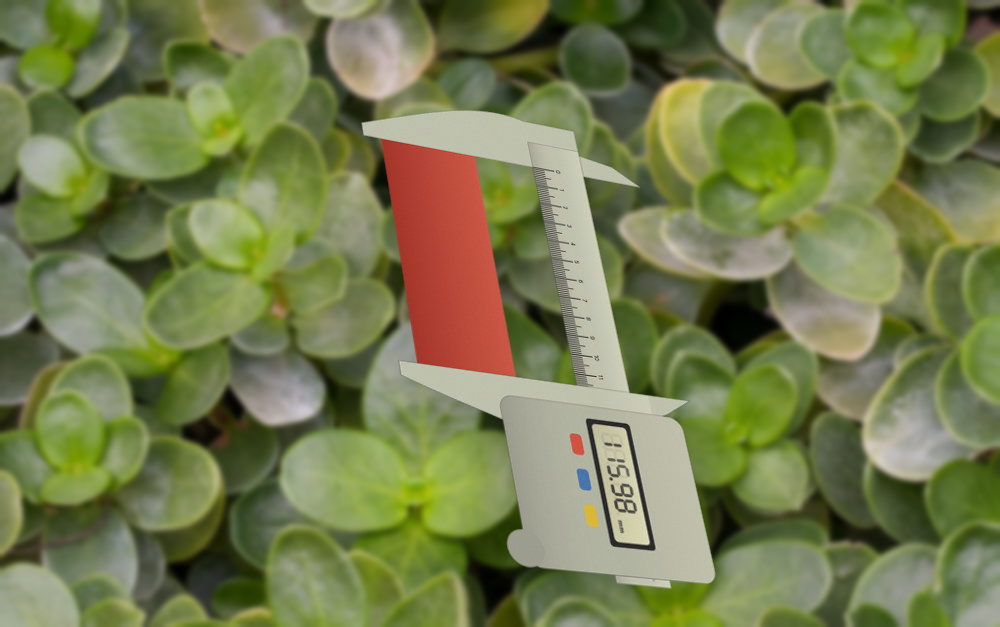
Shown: 115.98
